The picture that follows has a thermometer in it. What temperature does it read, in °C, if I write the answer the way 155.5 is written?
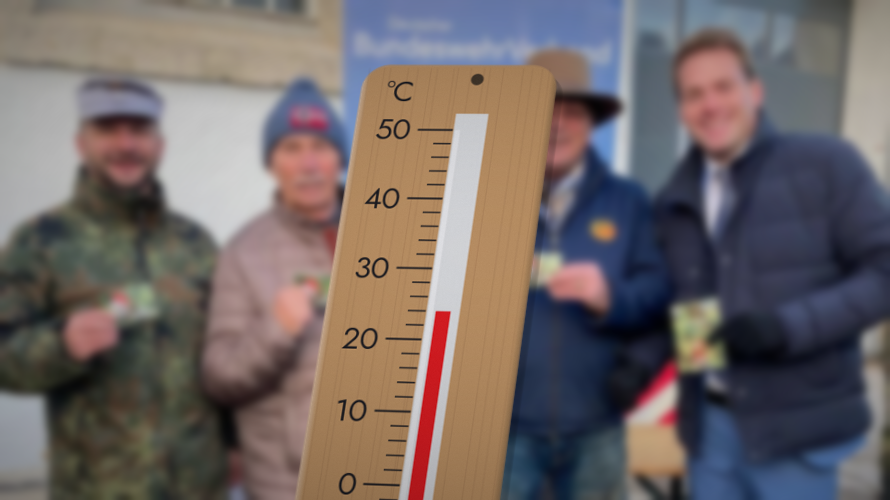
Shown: 24
